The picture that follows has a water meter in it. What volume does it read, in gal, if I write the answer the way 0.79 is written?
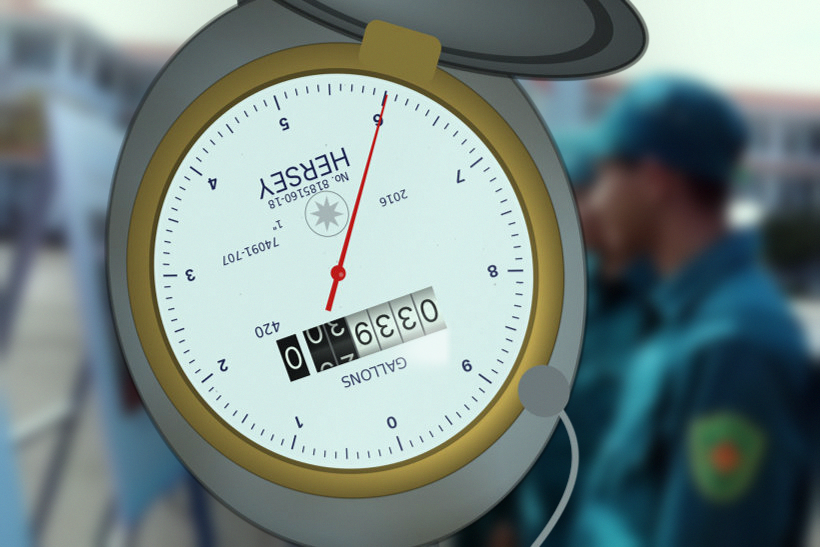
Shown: 339296.0
